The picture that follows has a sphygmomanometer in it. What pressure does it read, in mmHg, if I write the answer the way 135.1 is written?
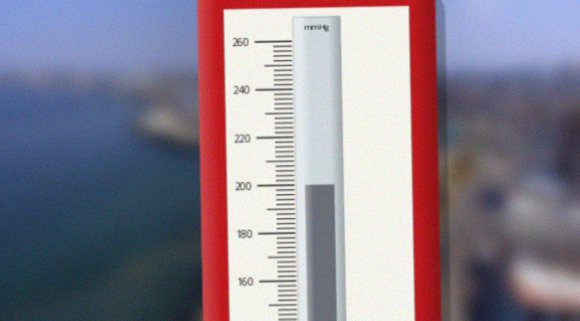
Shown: 200
